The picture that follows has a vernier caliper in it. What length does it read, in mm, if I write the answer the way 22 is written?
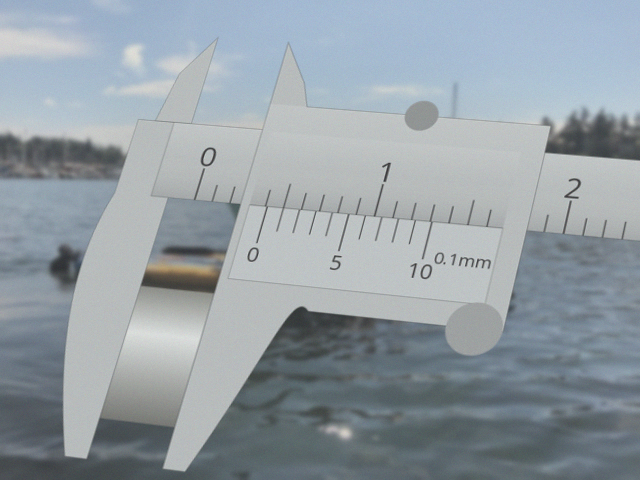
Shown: 4.1
